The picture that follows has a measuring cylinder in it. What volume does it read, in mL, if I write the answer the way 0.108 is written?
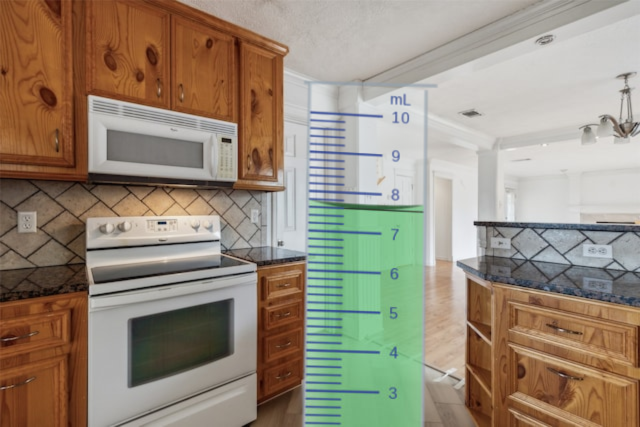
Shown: 7.6
